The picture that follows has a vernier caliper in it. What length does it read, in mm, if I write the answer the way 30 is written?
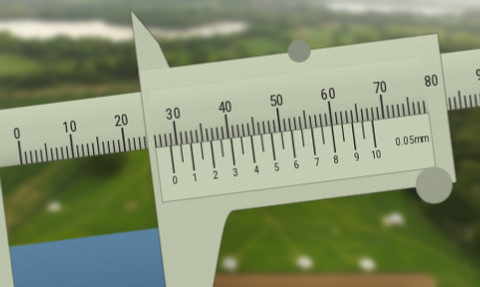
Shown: 28.8
